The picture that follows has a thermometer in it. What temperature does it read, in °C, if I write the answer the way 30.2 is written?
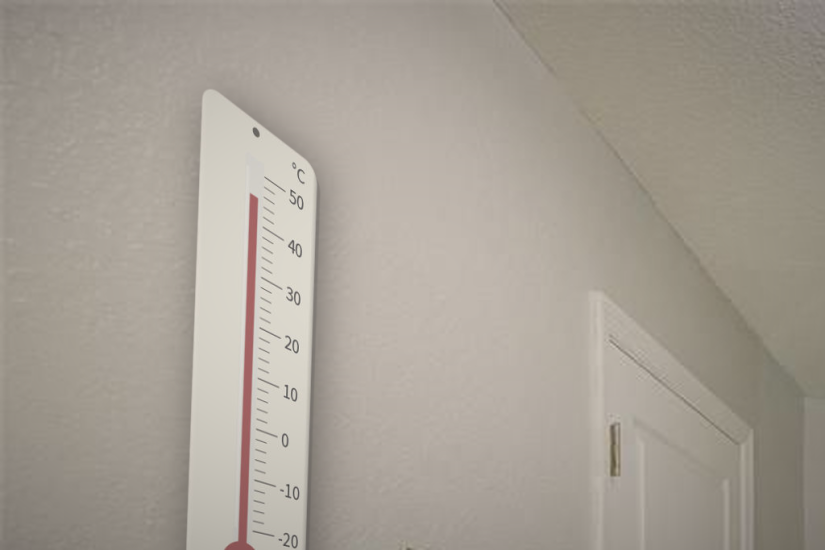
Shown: 45
